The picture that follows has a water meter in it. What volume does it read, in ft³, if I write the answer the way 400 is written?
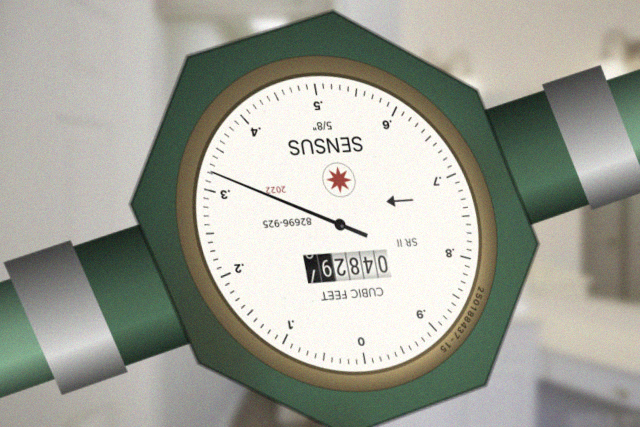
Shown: 48297.32
